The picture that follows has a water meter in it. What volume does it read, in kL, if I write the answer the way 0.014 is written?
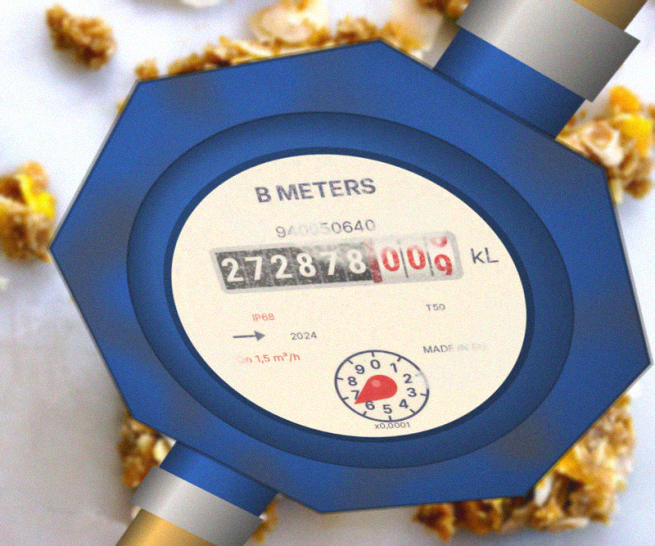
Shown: 272878.0086
